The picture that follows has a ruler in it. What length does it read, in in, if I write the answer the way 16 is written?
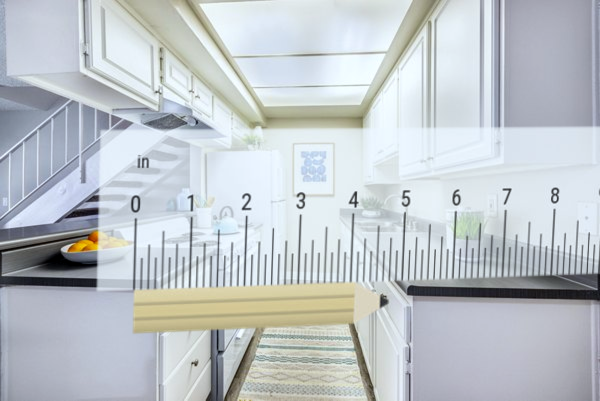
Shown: 4.75
